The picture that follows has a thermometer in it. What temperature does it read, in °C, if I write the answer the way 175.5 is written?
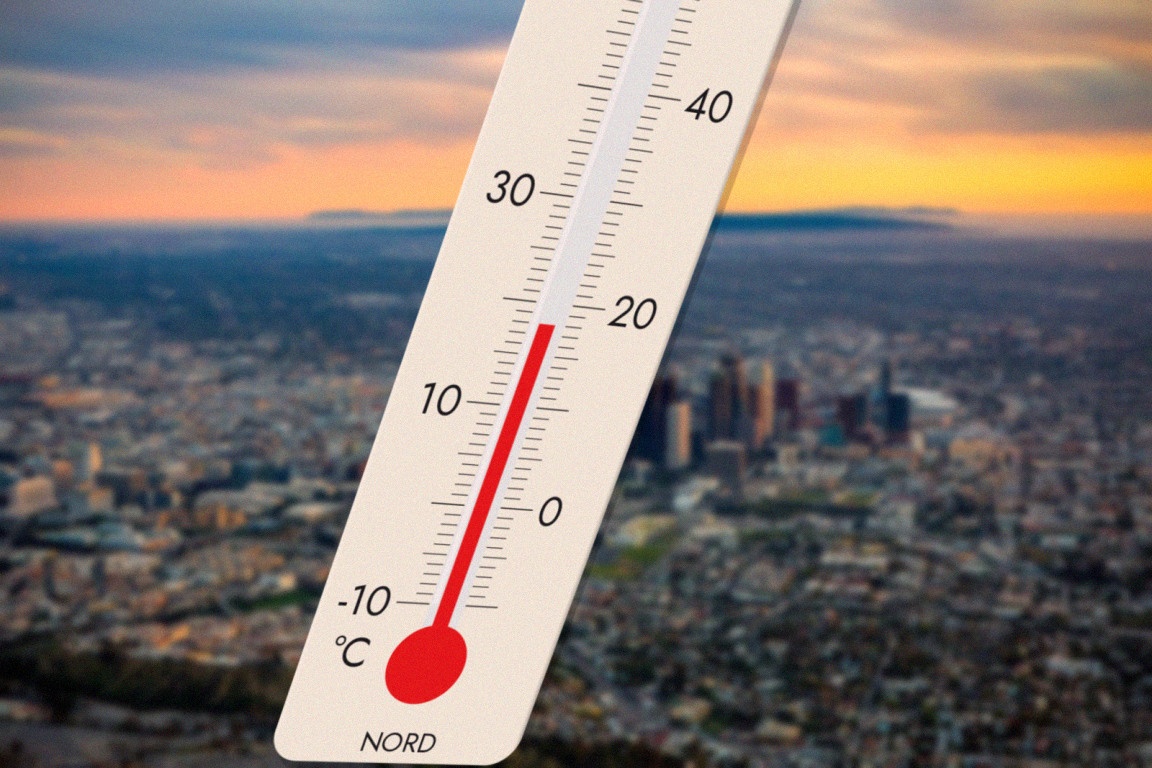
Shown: 18
